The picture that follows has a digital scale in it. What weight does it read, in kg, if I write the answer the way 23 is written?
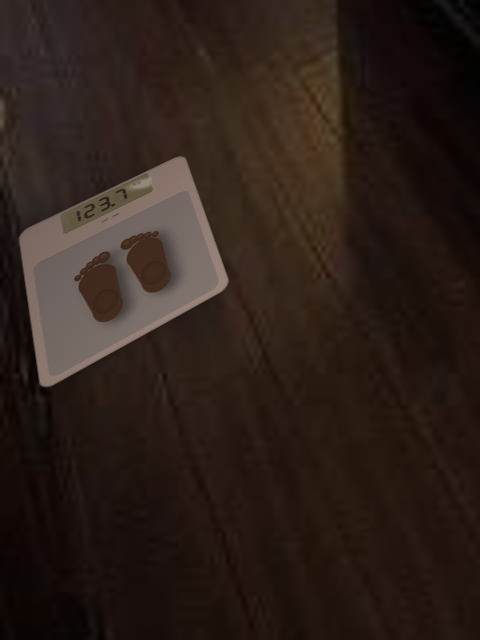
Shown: 123.7
